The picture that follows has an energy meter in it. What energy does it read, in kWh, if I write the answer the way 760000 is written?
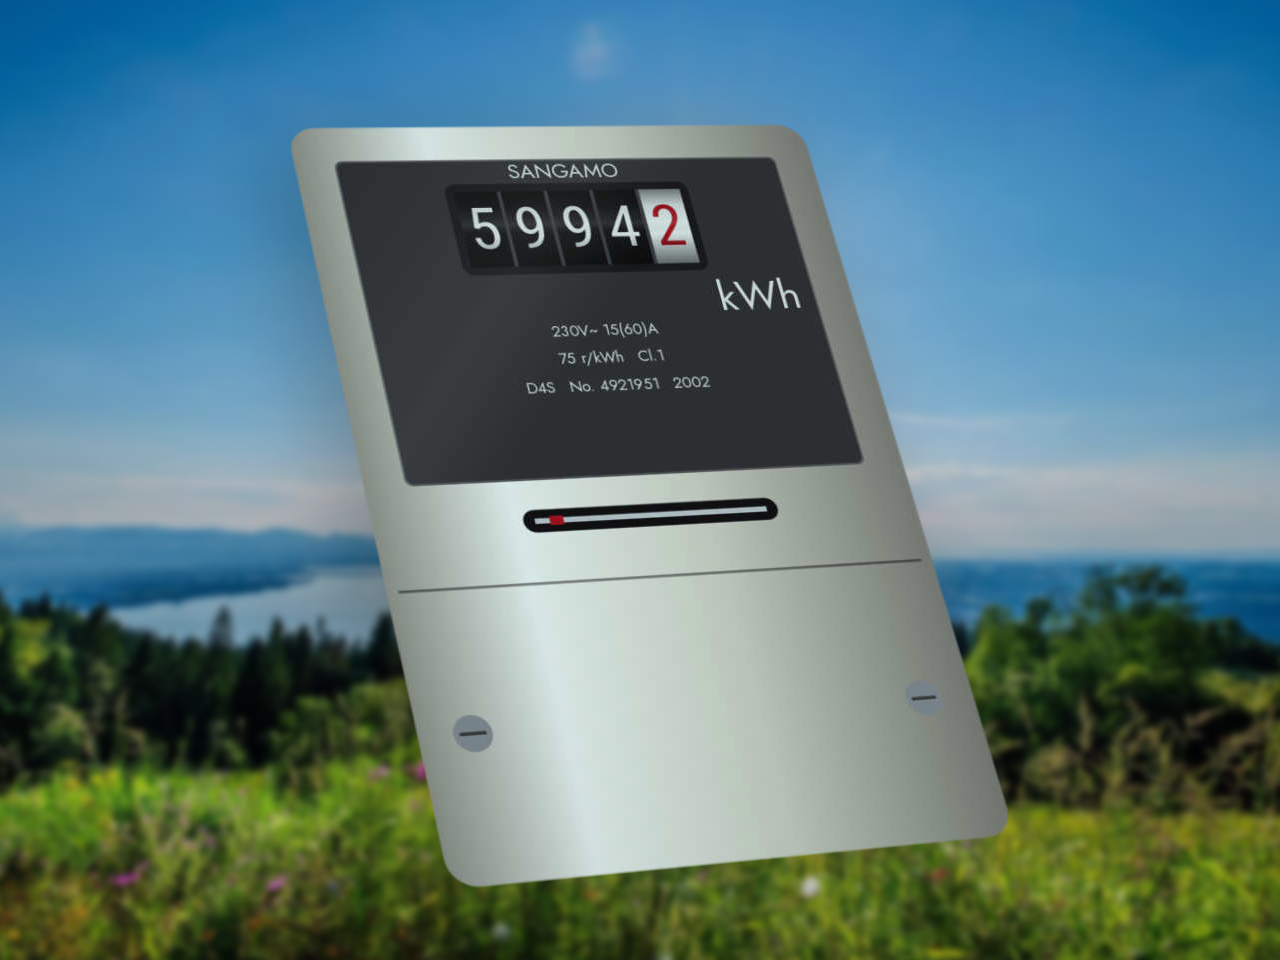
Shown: 5994.2
